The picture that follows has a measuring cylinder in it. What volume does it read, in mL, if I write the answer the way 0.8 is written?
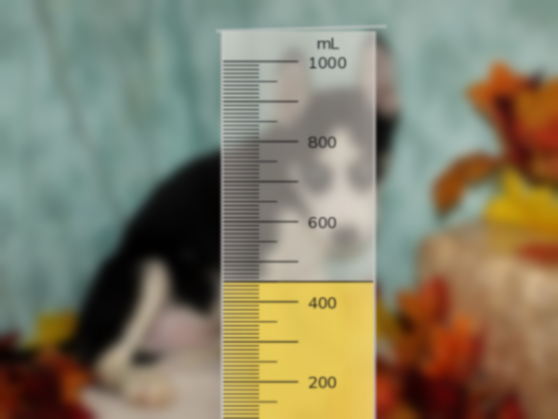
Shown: 450
